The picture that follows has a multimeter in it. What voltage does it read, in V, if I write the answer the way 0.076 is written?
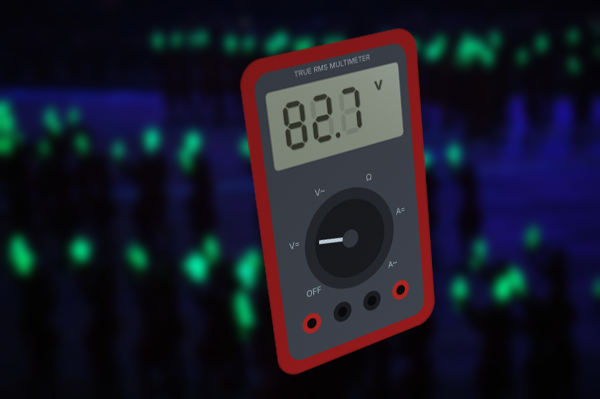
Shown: 82.7
